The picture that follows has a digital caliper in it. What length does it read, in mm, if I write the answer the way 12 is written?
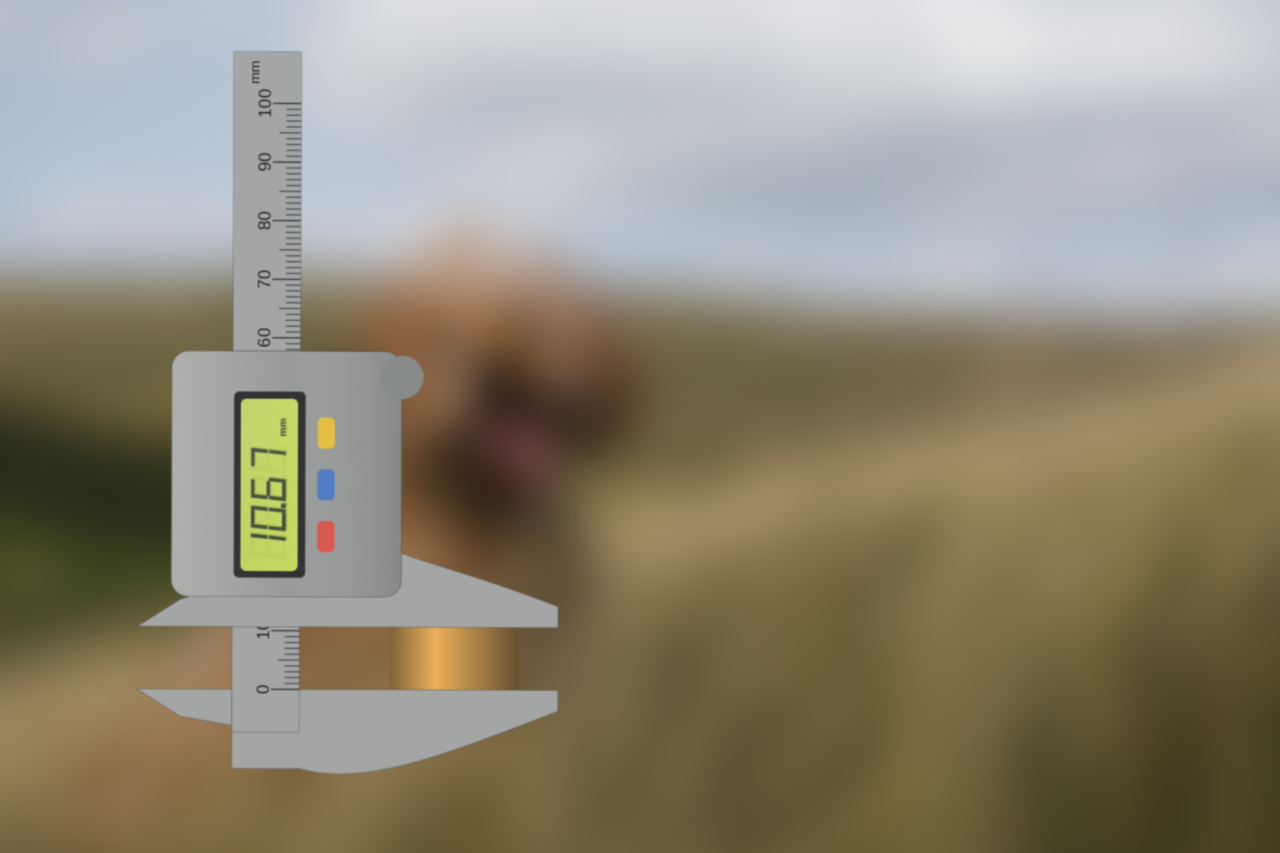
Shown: 10.67
